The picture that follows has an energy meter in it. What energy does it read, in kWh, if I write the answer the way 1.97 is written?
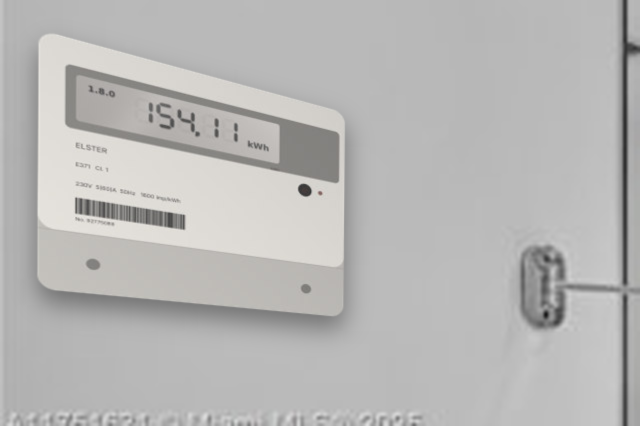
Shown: 154.11
